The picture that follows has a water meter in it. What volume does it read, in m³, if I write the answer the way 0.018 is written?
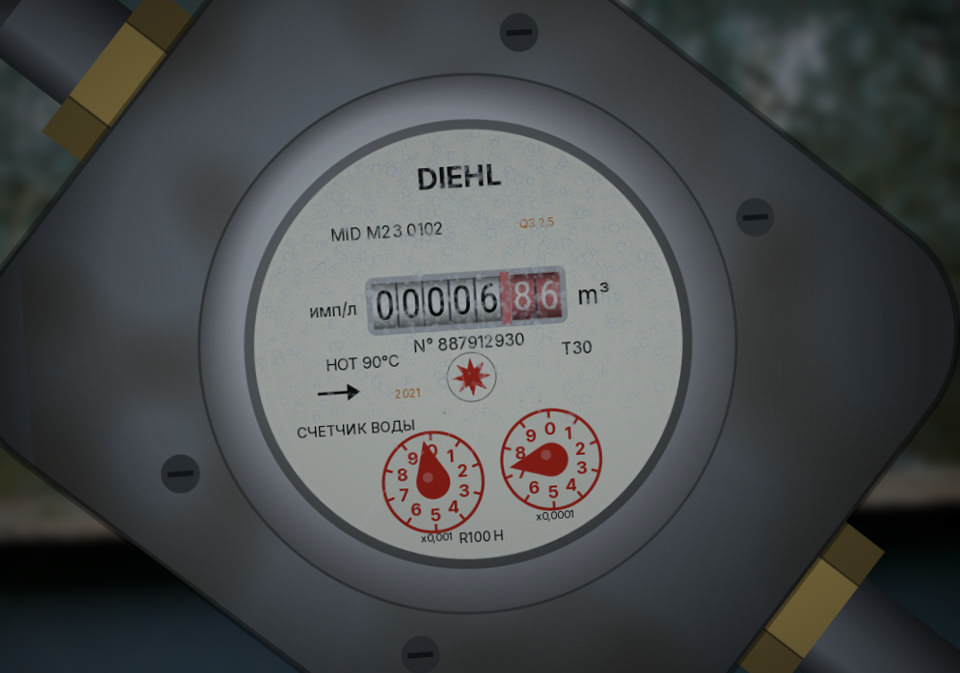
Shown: 6.8597
